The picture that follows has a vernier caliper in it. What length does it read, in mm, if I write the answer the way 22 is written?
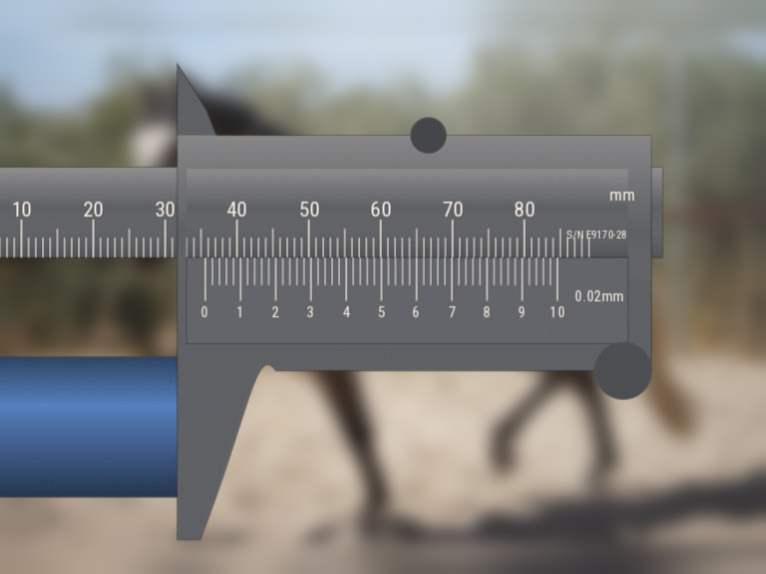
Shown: 35.6
